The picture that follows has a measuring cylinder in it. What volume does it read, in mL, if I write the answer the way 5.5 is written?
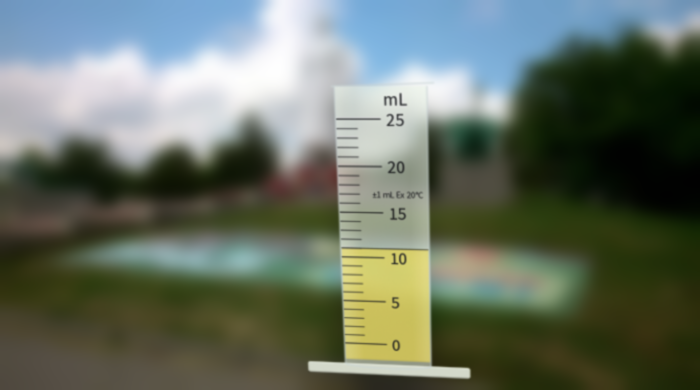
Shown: 11
